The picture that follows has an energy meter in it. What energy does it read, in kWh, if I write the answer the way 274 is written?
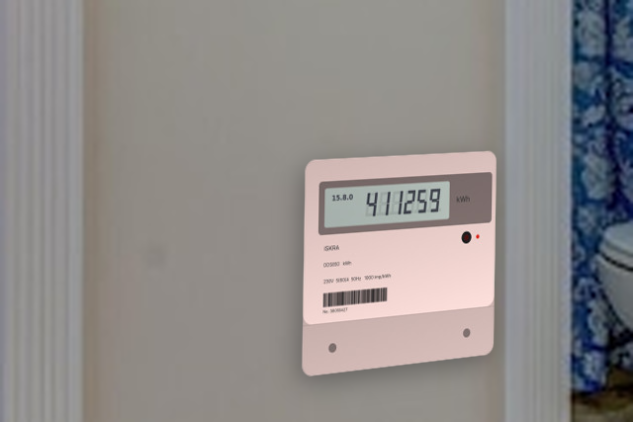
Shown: 411259
